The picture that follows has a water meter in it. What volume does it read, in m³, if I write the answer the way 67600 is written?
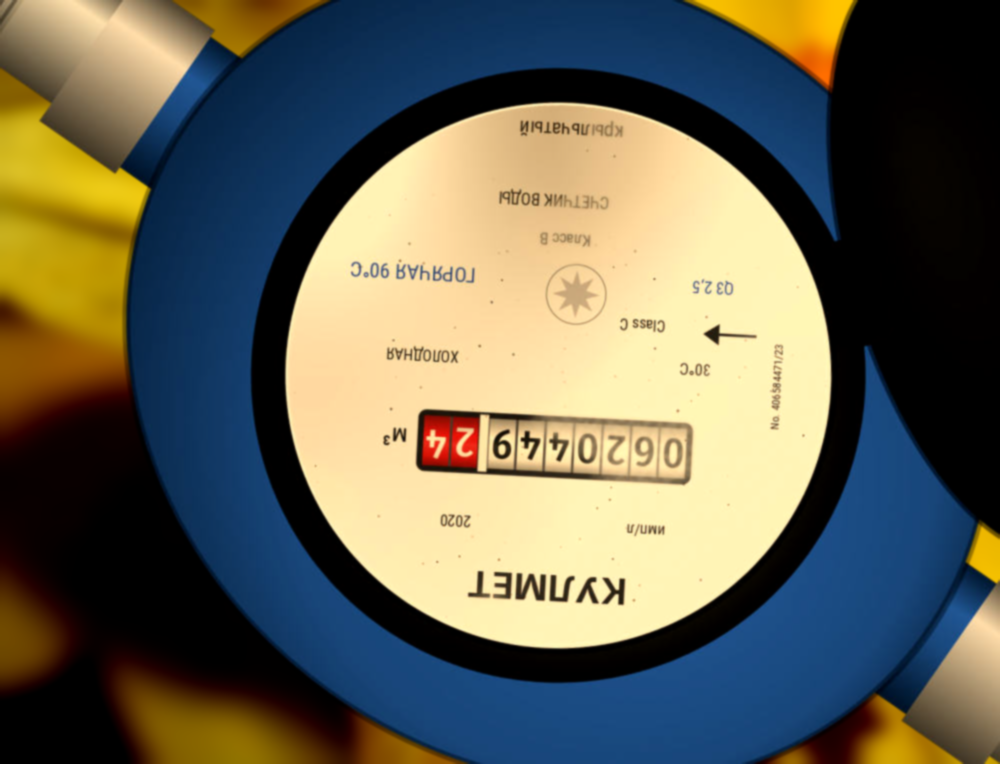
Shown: 620449.24
